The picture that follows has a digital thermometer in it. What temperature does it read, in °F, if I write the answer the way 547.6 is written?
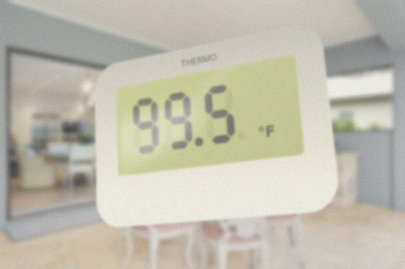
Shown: 99.5
